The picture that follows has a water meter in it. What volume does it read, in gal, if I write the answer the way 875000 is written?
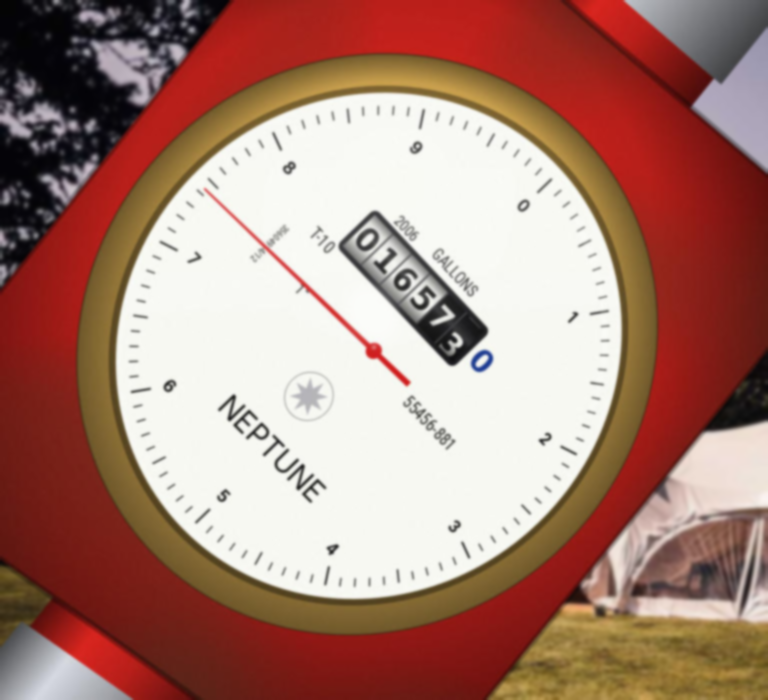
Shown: 165727.4
